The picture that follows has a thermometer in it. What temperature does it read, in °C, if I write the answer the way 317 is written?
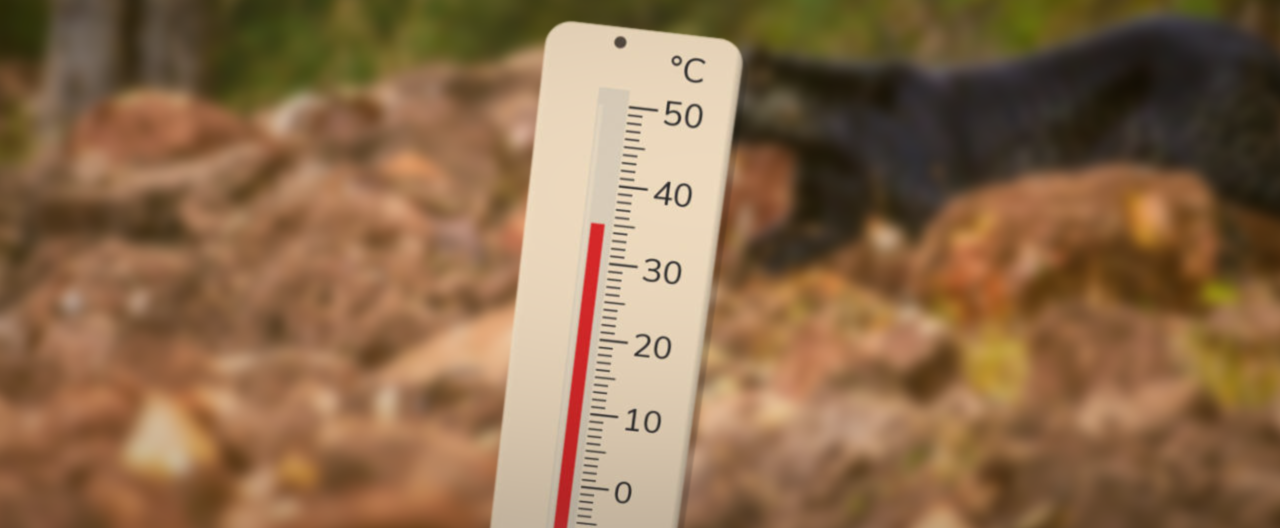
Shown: 35
